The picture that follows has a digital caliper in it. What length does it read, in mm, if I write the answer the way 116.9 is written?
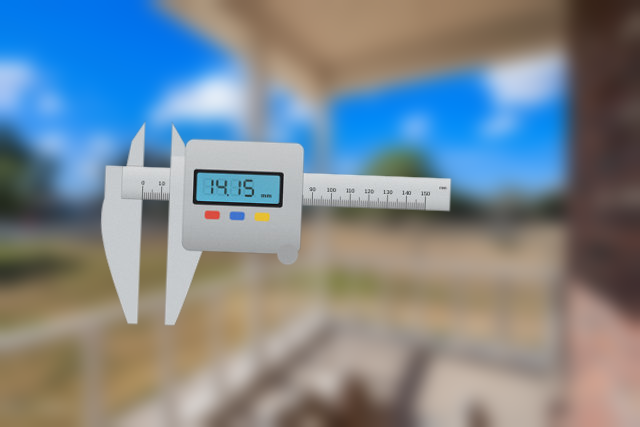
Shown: 14.15
